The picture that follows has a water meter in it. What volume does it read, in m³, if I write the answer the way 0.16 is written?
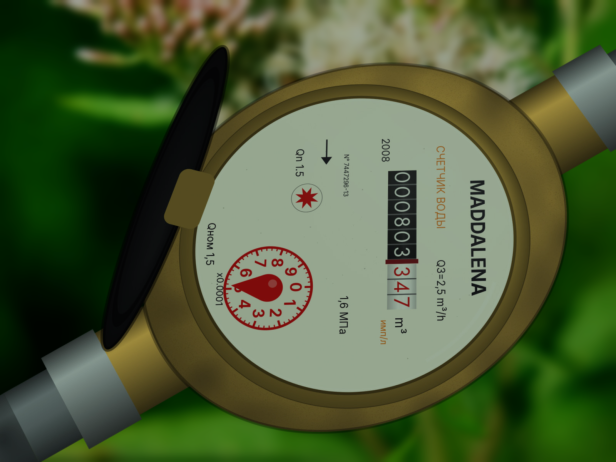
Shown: 803.3475
